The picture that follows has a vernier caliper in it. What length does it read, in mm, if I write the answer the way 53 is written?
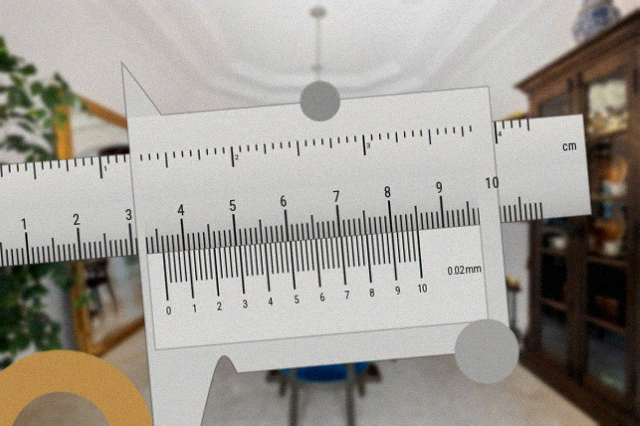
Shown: 36.0
